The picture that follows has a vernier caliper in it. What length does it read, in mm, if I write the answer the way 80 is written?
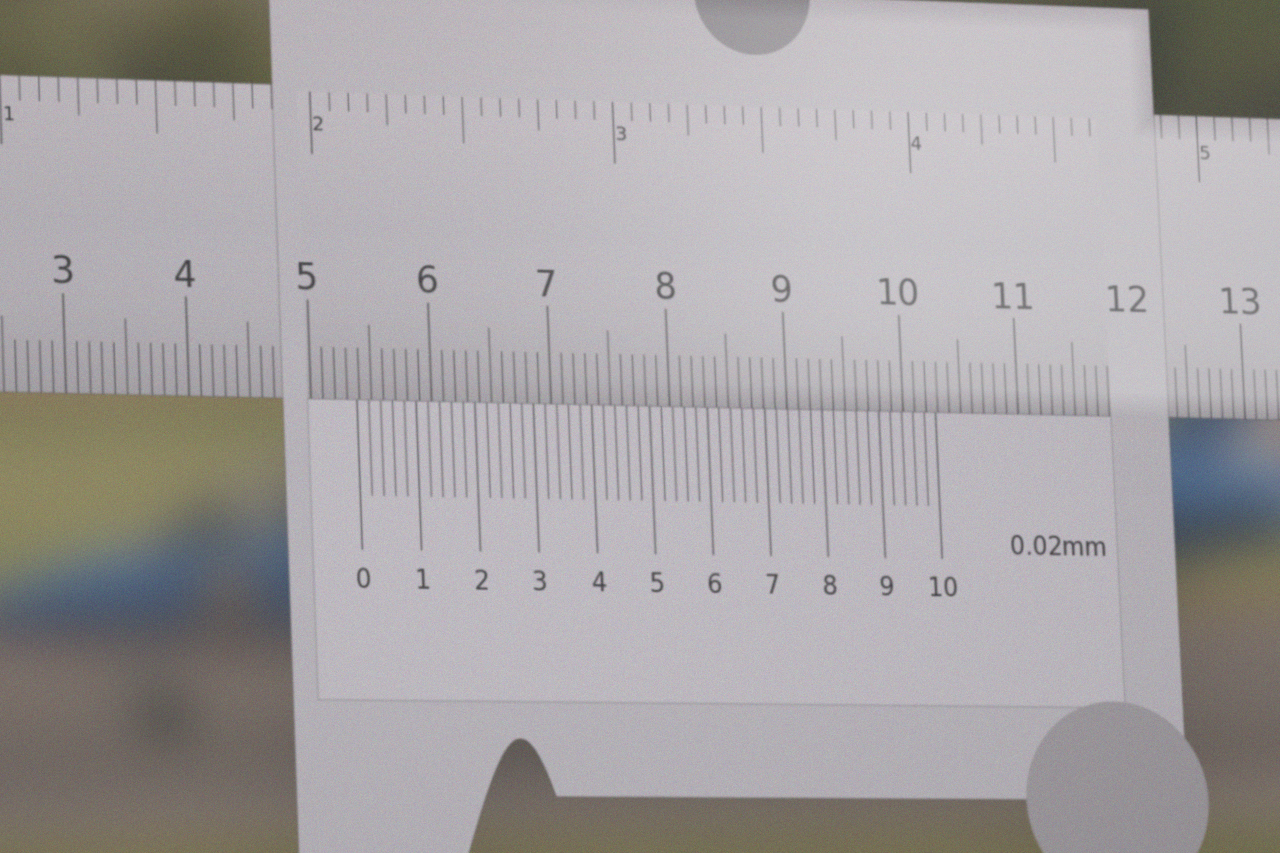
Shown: 53.8
